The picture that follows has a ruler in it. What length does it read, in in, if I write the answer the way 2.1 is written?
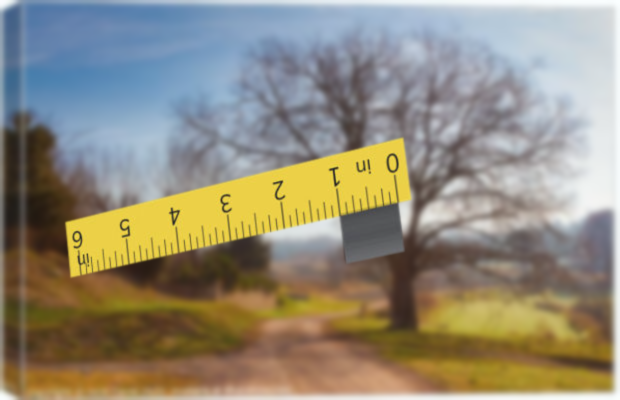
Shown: 1
